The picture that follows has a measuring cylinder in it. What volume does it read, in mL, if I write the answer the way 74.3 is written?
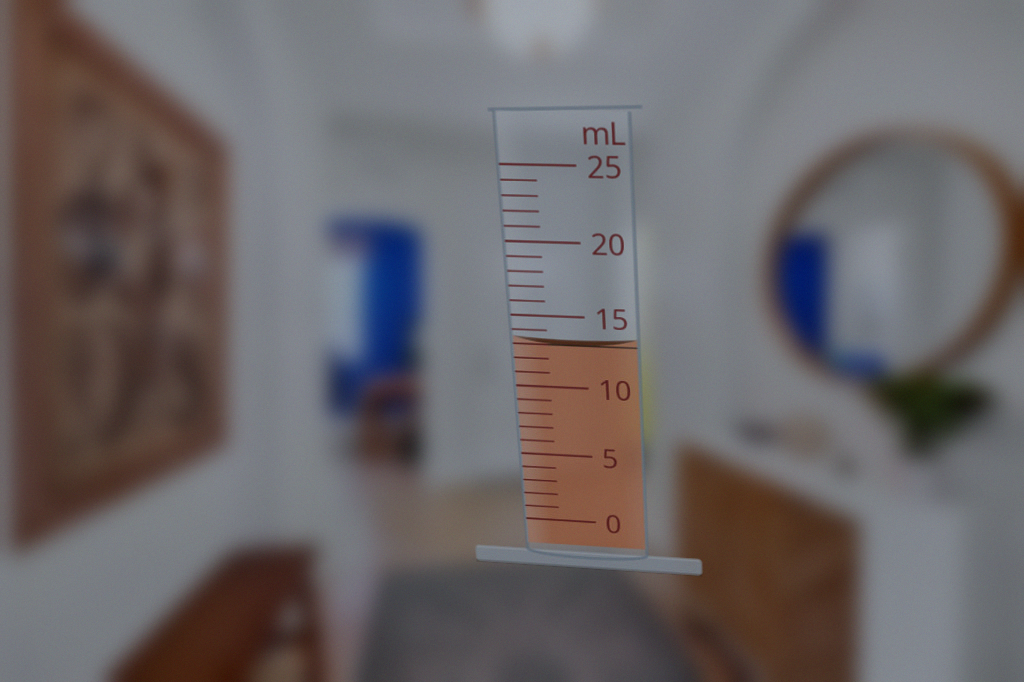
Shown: 13
